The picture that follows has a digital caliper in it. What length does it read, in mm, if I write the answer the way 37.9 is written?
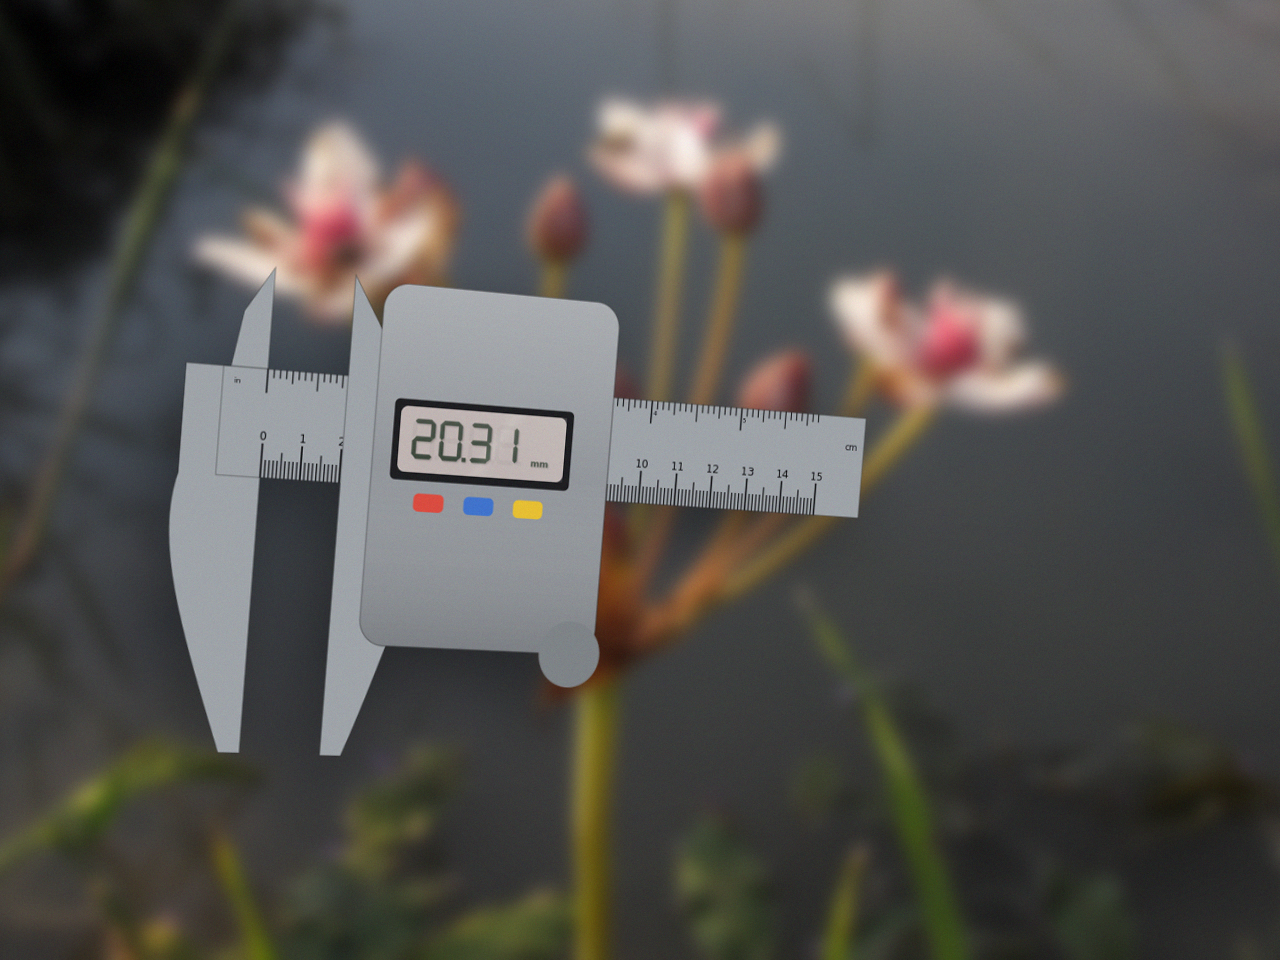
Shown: 20.31
